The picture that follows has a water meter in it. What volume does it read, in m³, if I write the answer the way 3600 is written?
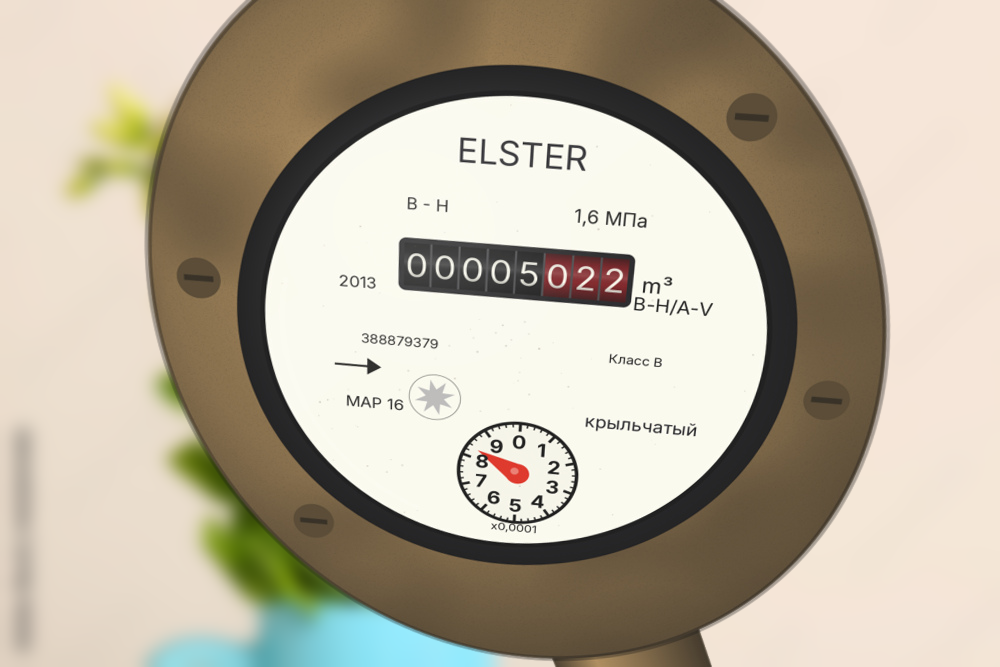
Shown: 5.0228
